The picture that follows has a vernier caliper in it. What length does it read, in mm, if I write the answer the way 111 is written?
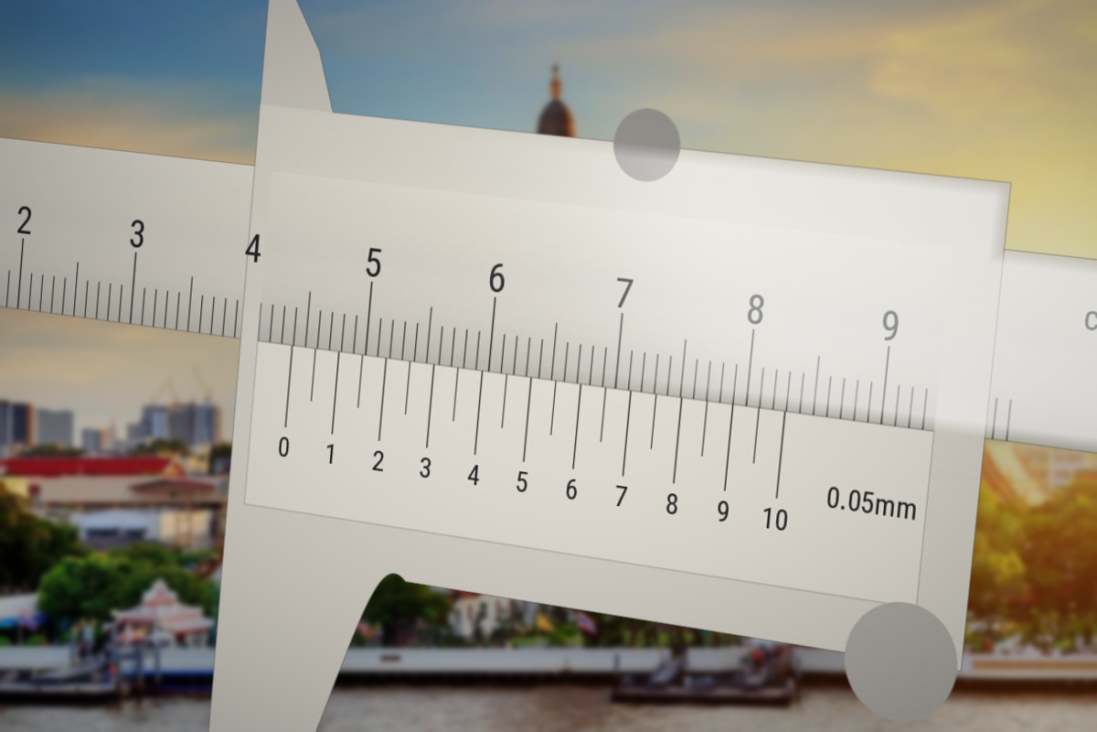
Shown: 43.9
